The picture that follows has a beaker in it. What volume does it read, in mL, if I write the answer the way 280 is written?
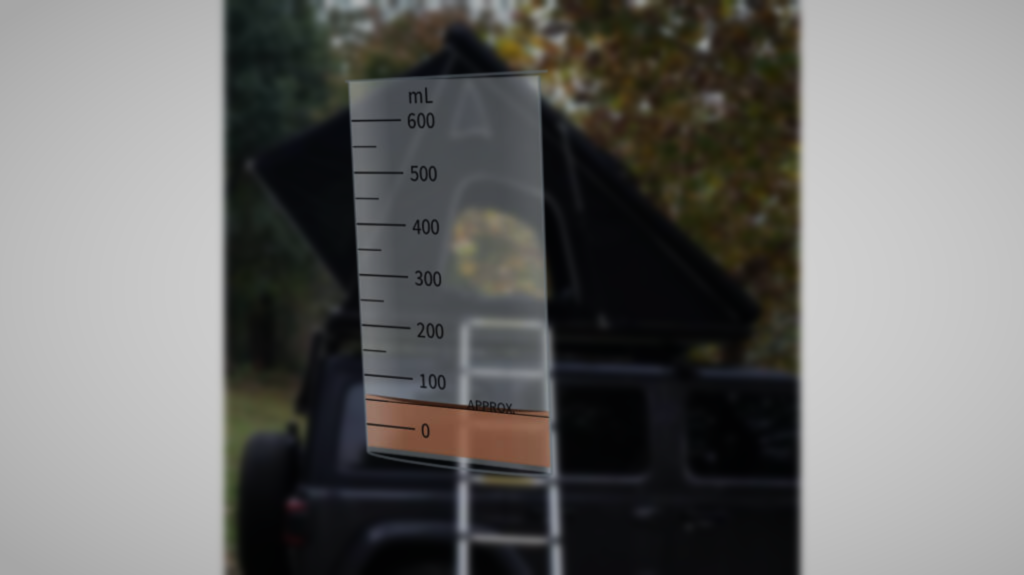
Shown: 50
